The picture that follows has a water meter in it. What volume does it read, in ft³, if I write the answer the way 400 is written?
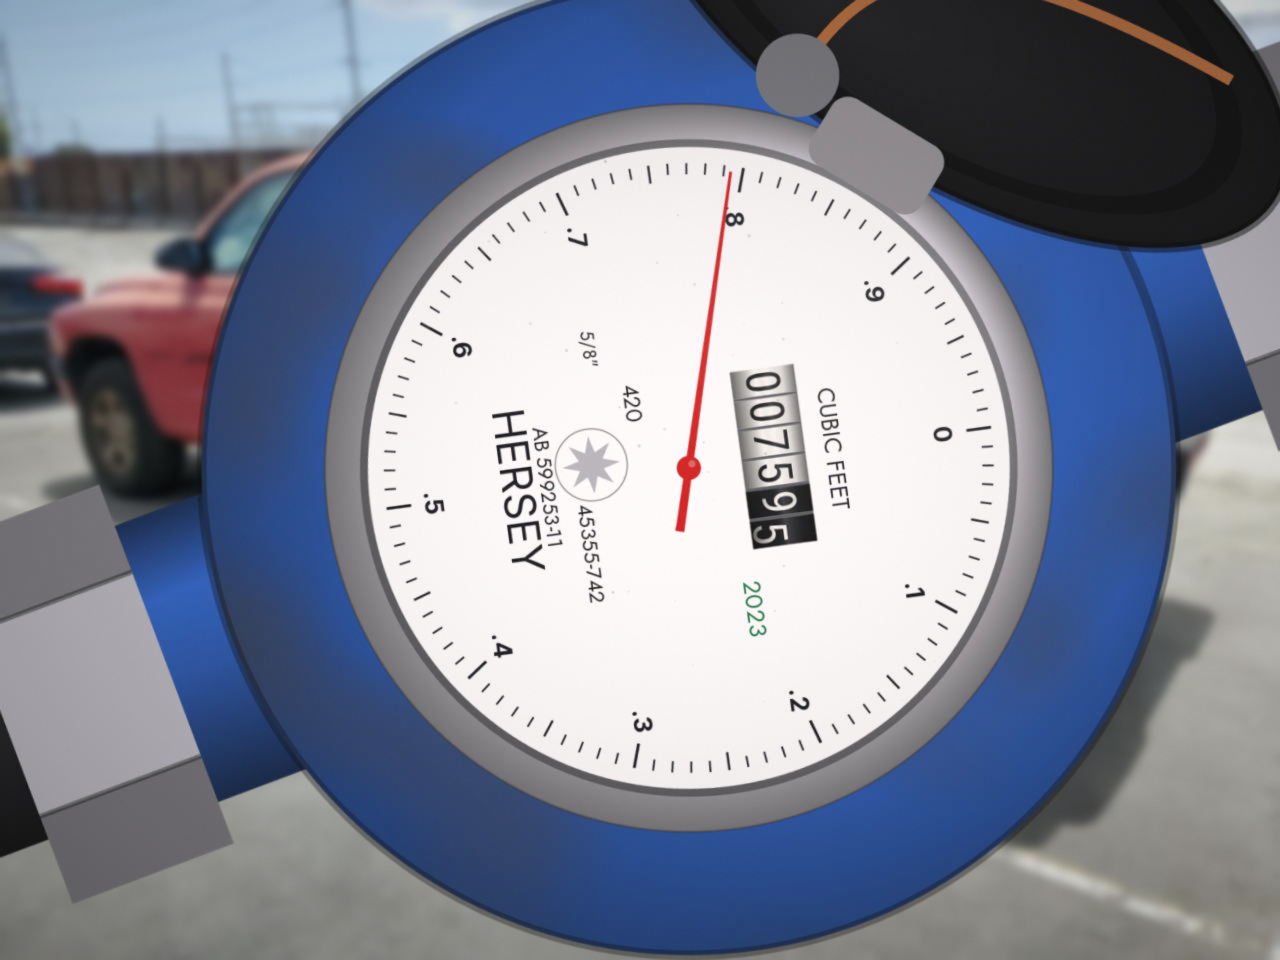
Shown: 7594.79
